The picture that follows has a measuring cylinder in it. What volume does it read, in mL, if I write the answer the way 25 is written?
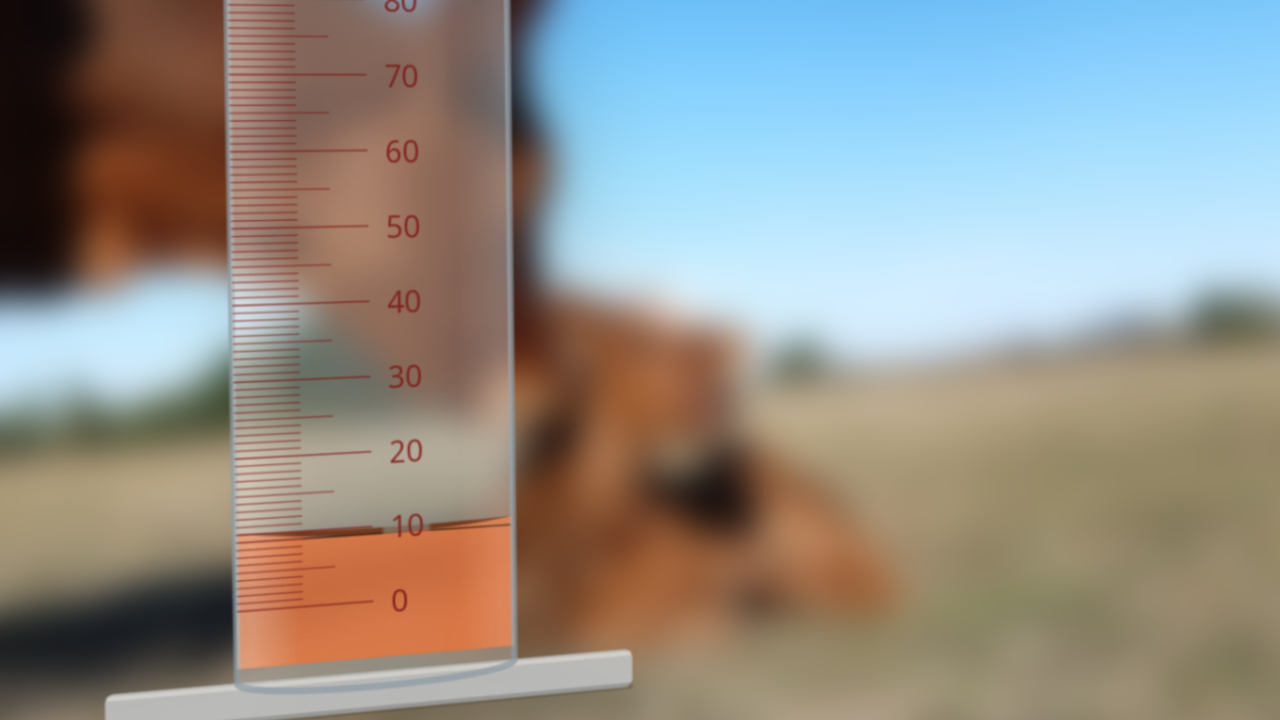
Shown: 9
